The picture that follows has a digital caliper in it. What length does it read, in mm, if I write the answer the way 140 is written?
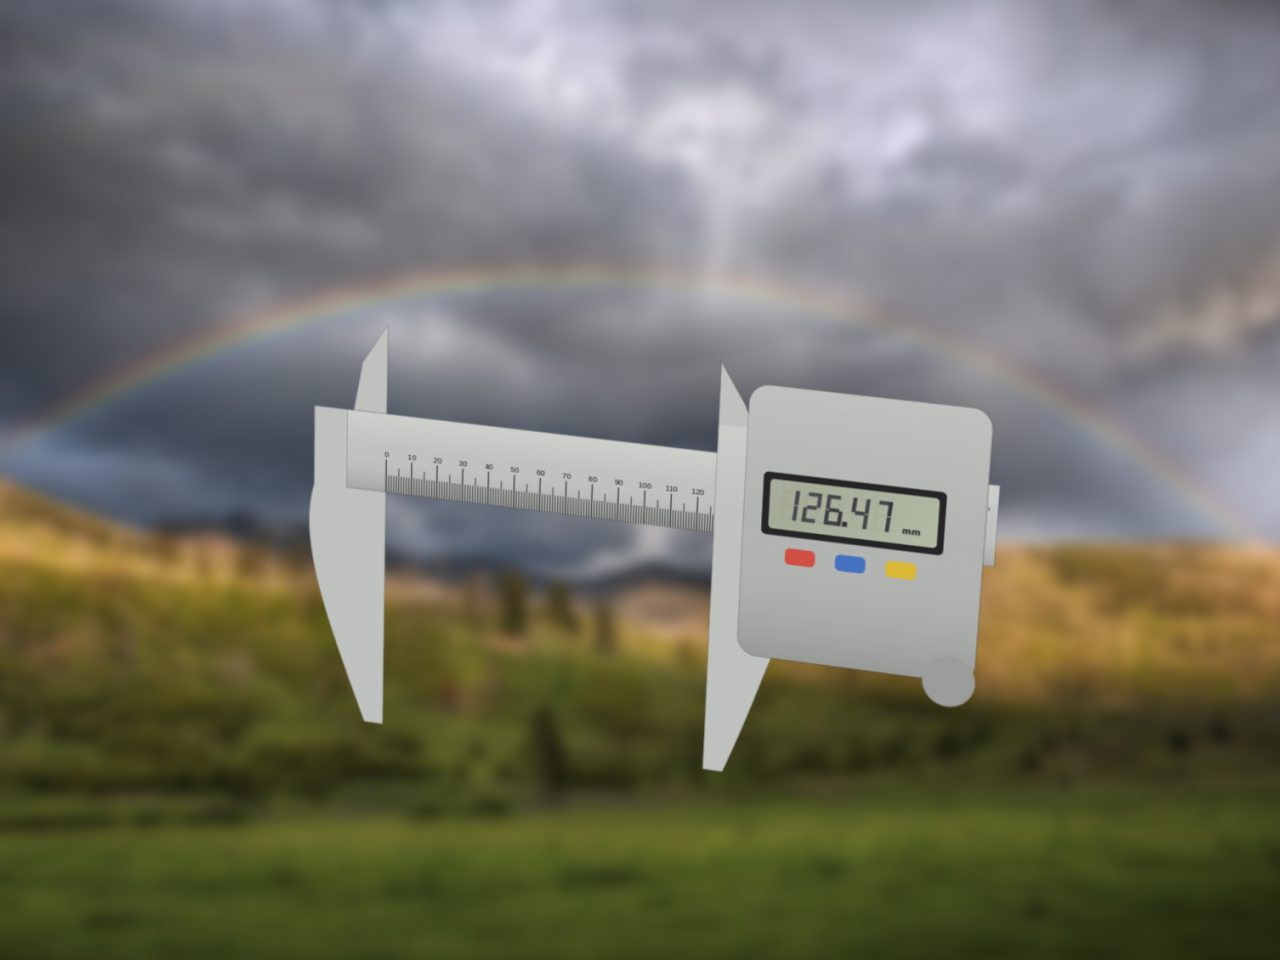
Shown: 126.47
